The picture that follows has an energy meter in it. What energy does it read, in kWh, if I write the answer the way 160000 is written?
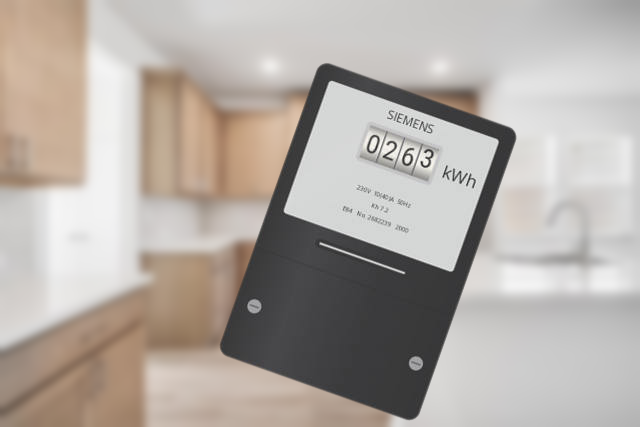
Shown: 263
